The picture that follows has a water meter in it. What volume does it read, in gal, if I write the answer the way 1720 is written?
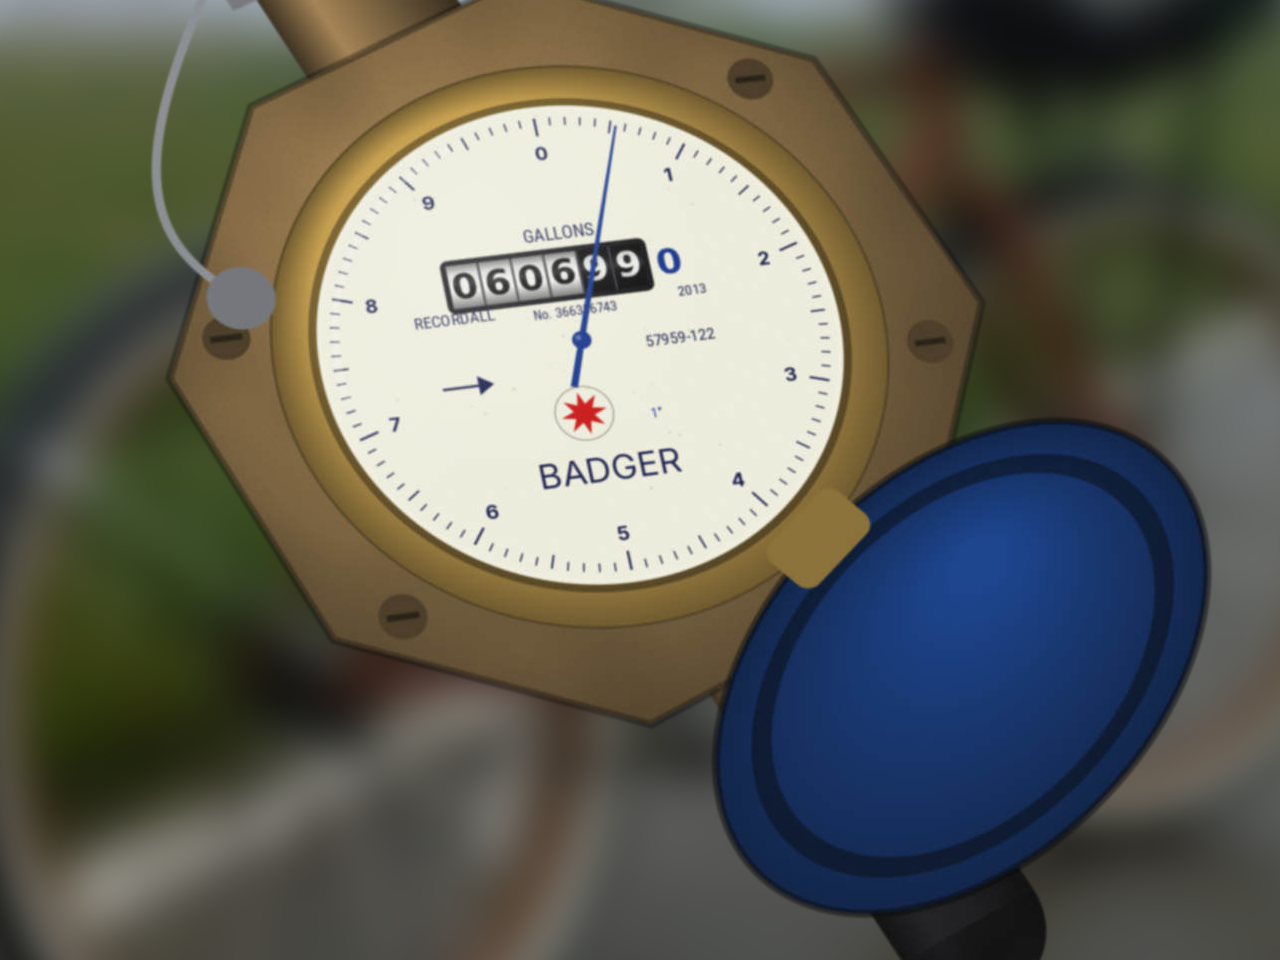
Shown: 606990.5
